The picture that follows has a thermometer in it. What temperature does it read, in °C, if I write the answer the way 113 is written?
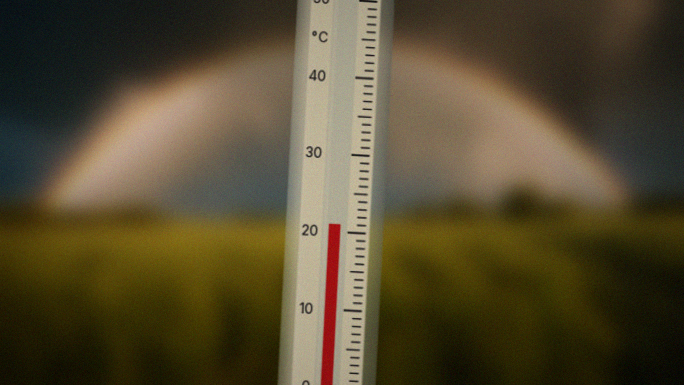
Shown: 21
